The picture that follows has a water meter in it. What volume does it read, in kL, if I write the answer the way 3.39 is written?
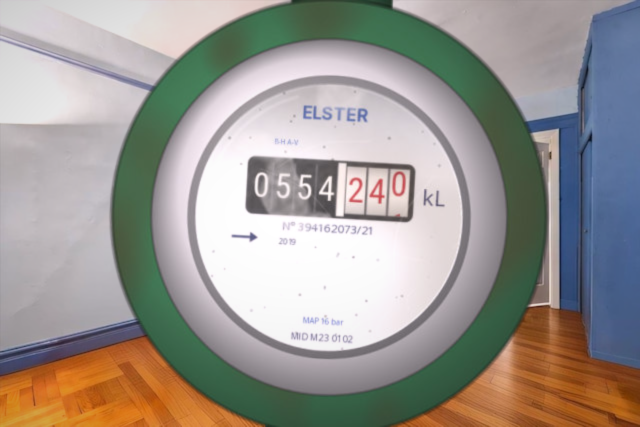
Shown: 554.240
